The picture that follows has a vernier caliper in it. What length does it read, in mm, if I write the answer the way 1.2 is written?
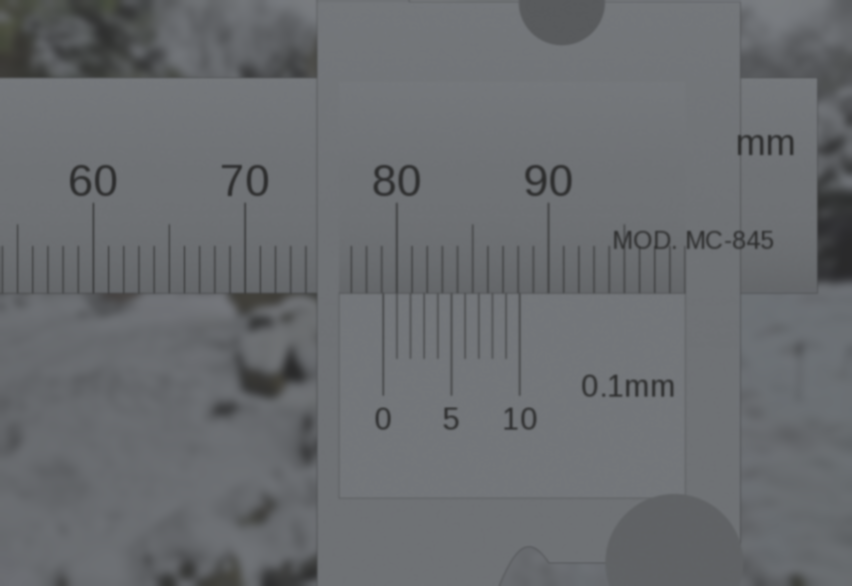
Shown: 79.1
